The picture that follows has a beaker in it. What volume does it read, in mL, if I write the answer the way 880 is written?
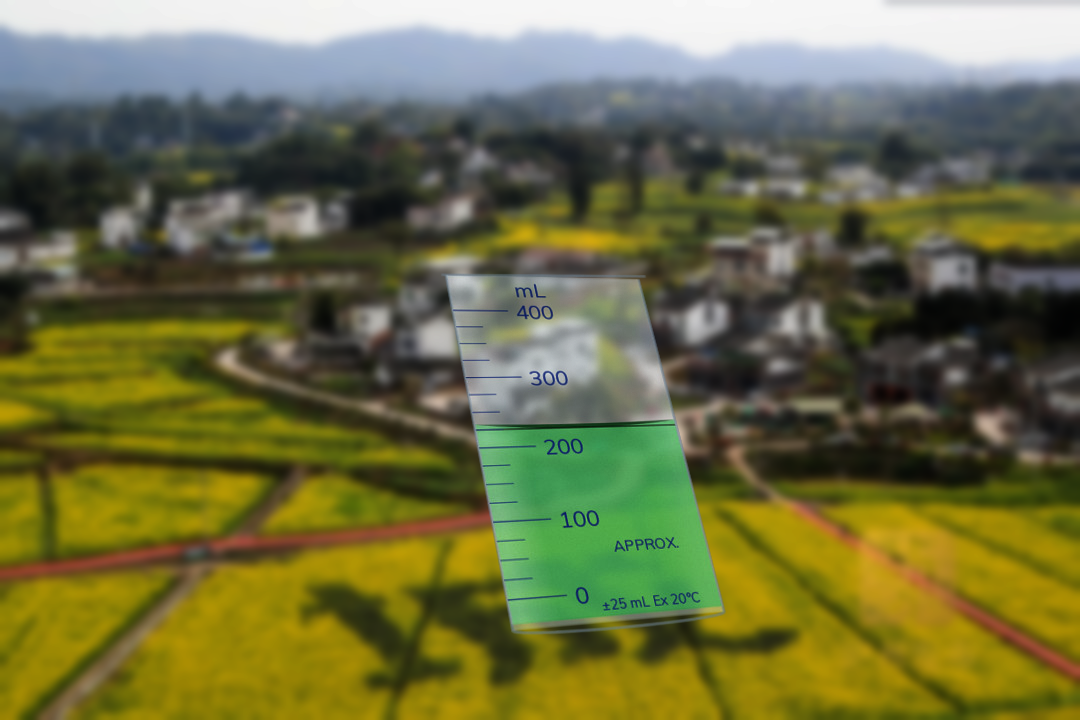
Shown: 225
